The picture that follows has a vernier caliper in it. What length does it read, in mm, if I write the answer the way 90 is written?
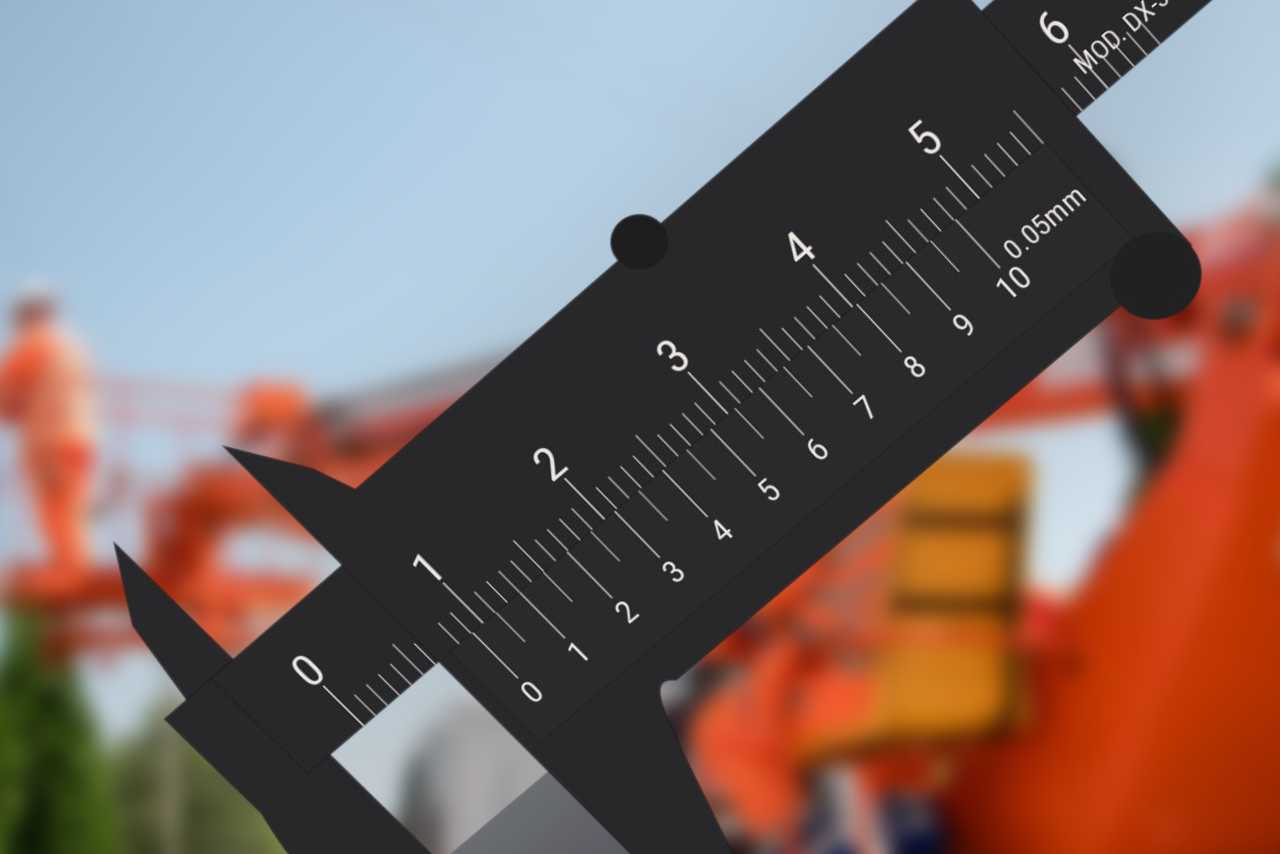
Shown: 9.1
